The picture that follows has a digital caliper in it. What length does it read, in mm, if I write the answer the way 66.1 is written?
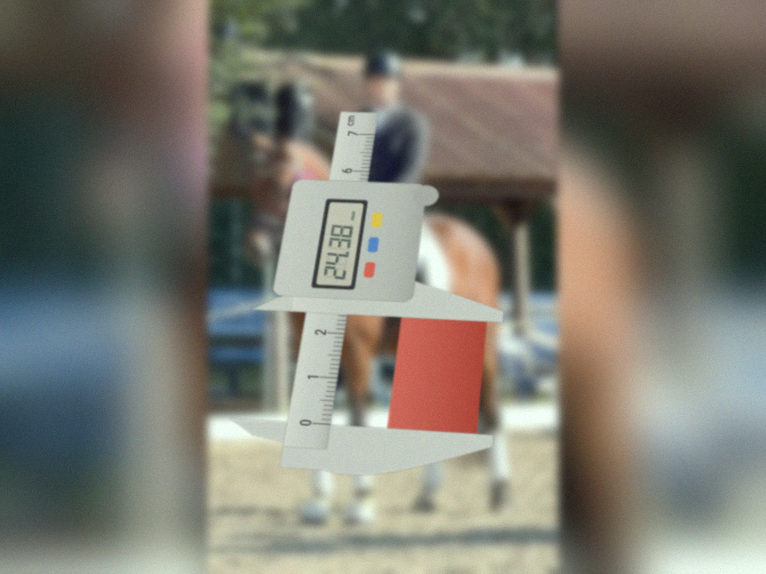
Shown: 24.38
